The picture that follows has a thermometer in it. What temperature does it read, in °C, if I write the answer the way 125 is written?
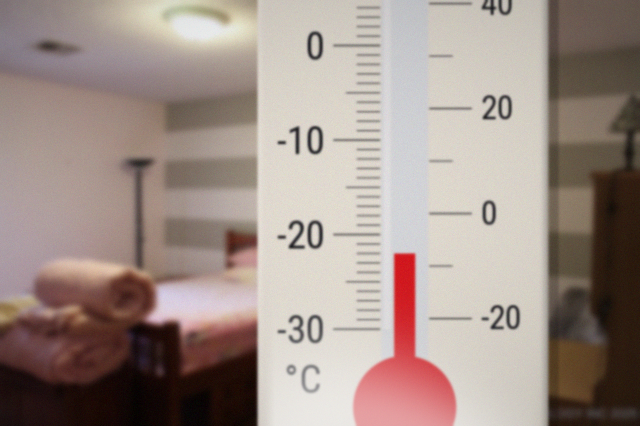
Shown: -22
